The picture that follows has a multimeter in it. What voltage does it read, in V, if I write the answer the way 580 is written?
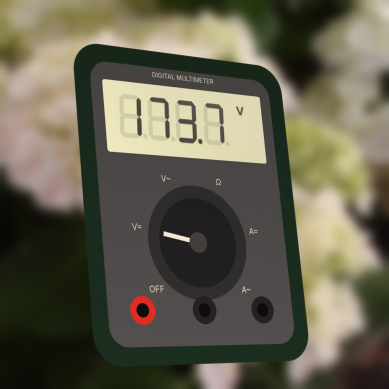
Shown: 173.7
